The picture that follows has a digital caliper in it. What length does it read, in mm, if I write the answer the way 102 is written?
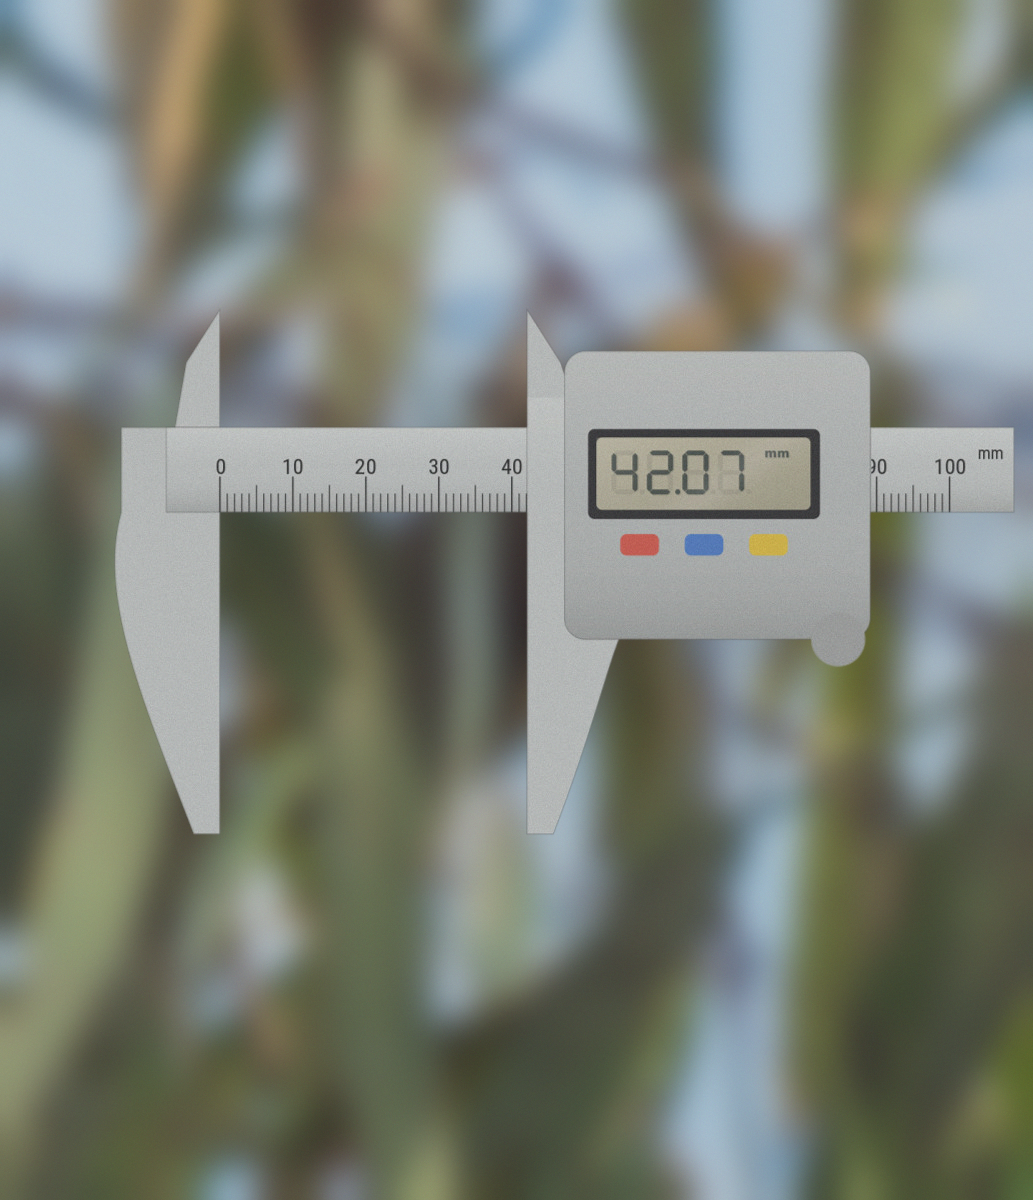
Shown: 42.07
